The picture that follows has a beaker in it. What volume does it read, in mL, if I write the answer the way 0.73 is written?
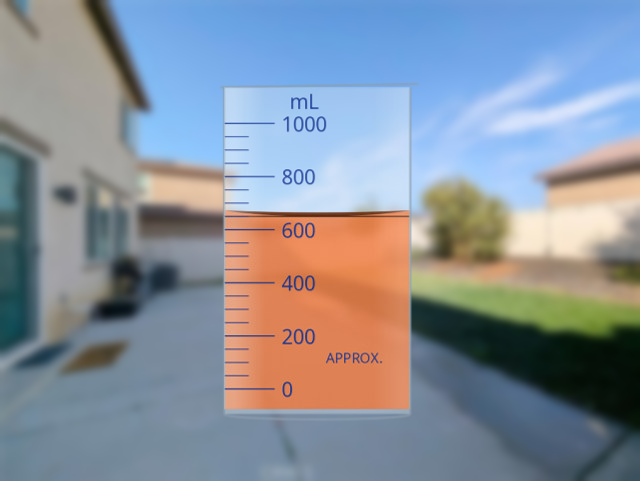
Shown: 650
